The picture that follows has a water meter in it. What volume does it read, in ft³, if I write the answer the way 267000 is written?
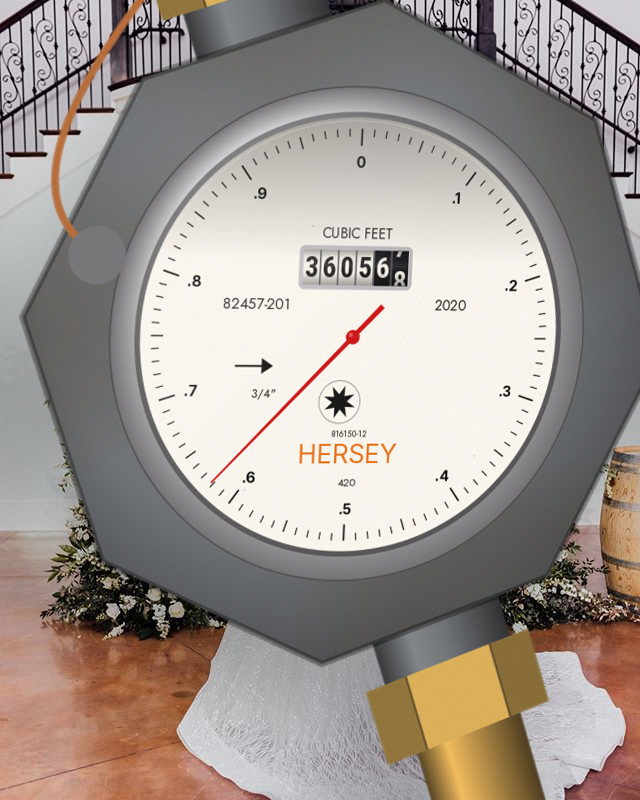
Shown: 360567.62
